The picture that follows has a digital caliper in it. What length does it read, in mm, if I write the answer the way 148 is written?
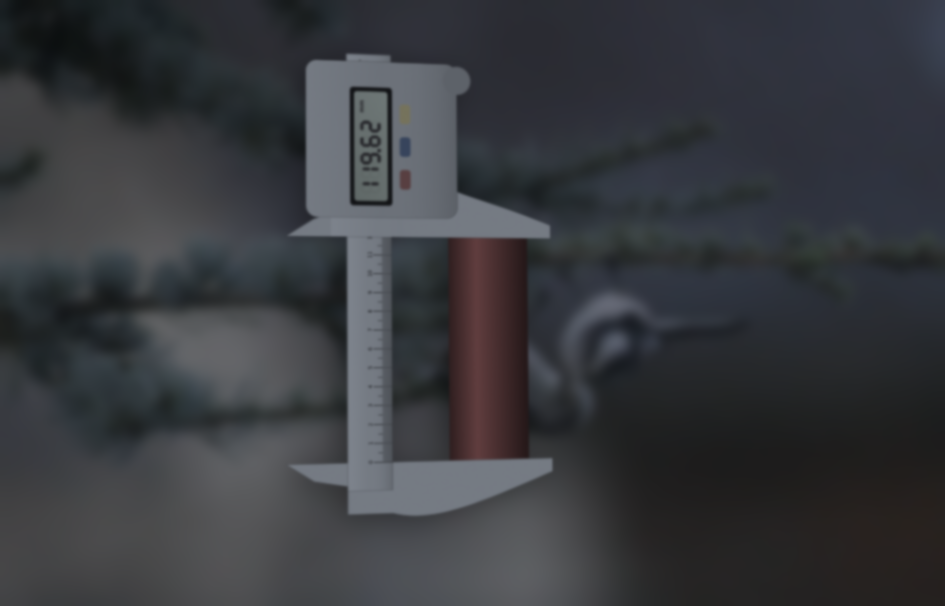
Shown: 119.62
